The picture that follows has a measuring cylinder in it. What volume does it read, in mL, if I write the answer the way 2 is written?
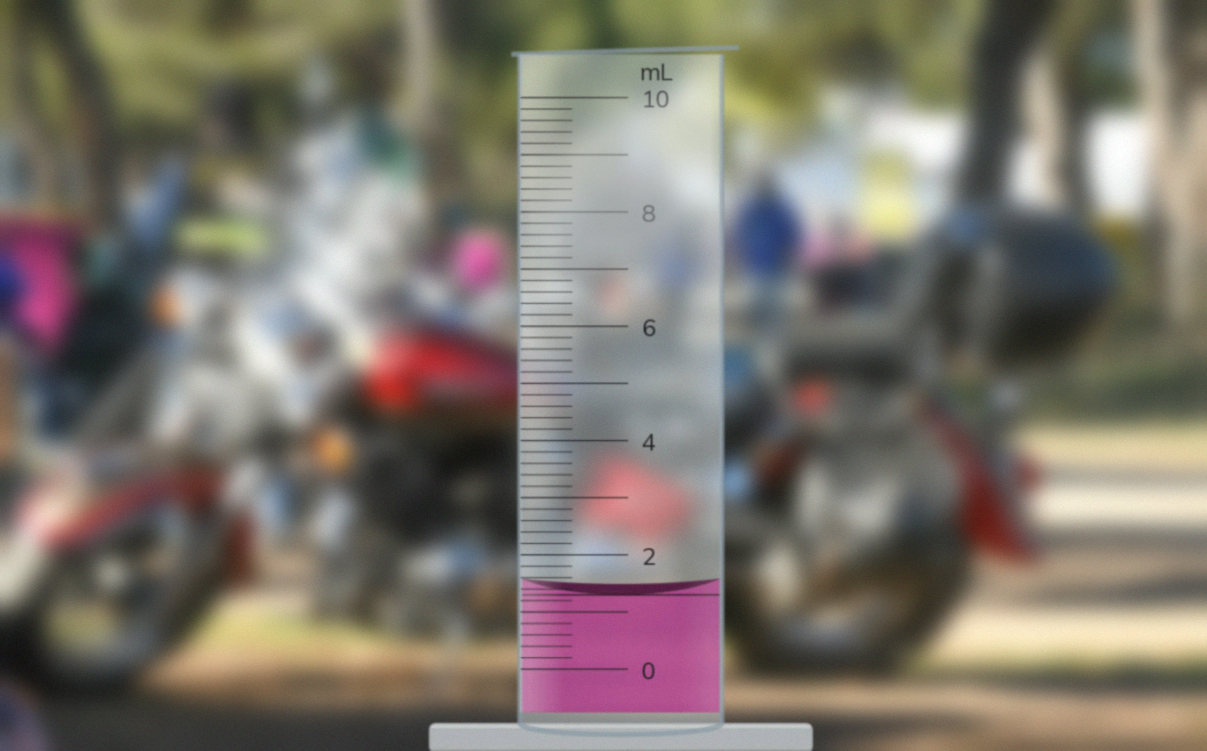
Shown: 1.3
